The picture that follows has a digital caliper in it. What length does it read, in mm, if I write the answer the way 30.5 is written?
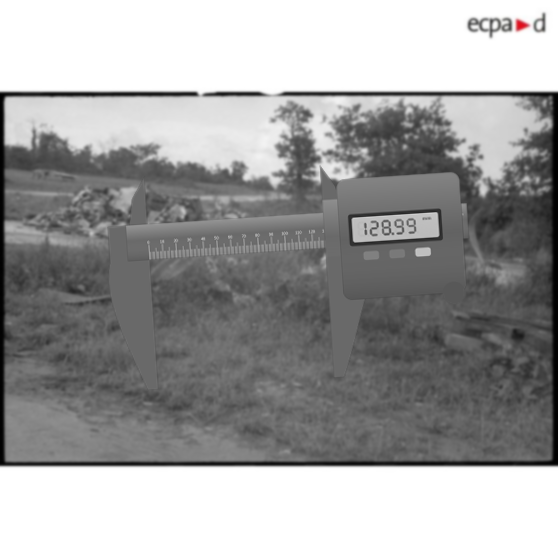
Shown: 128.99
